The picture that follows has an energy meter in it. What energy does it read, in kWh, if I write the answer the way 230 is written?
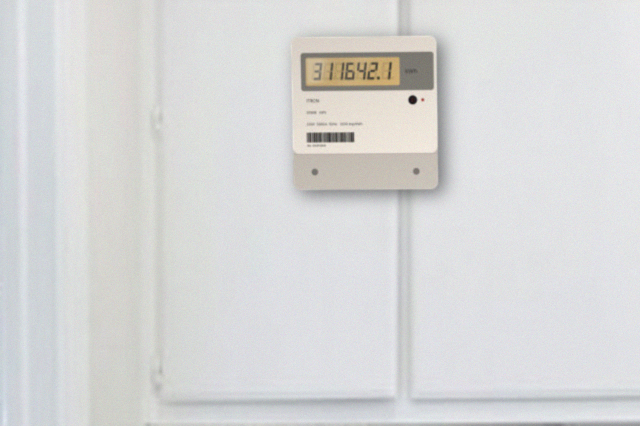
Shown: 311642.1
